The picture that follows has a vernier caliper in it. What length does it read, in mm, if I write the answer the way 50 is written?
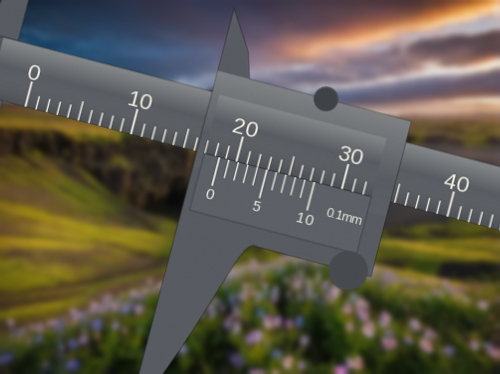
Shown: 18.4
